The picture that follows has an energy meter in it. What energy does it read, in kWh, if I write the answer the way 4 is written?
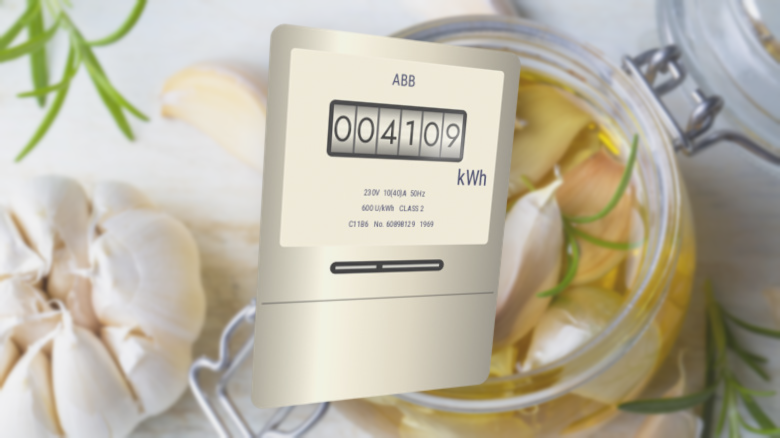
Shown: 4109
